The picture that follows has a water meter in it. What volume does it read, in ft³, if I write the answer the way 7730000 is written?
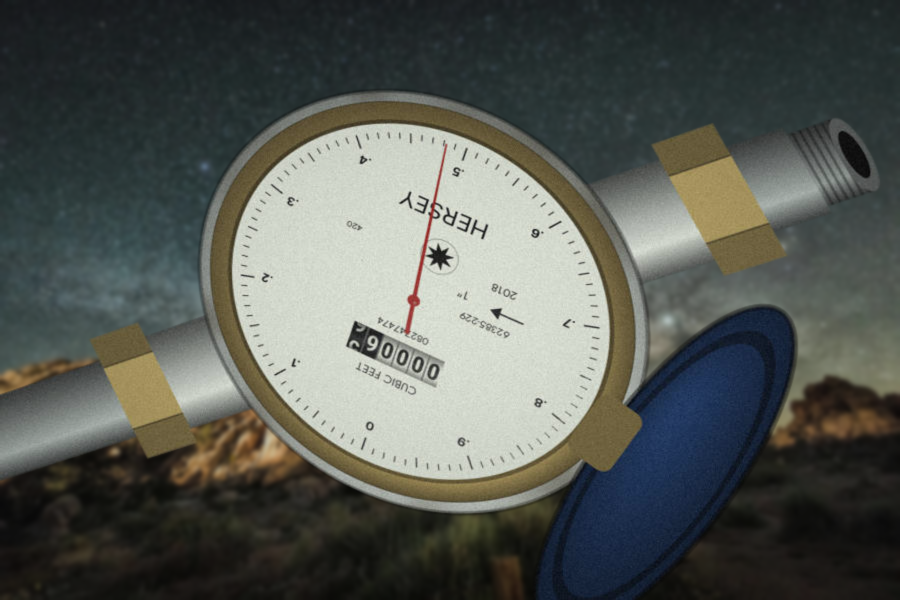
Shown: 65.48
